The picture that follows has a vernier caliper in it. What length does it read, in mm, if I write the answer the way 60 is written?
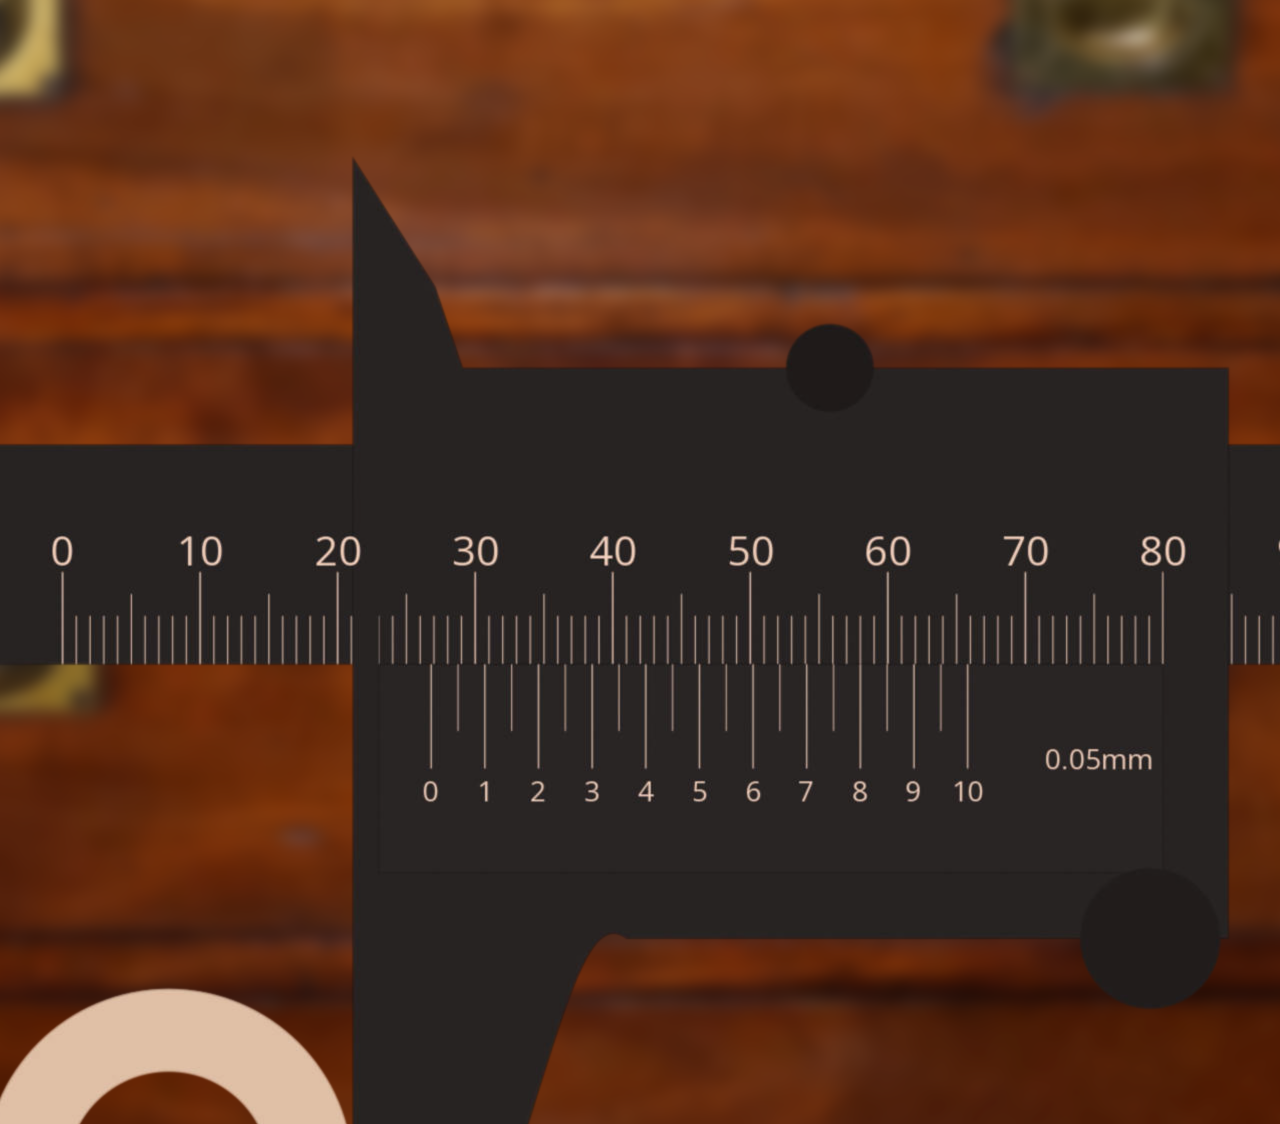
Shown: 26.8
